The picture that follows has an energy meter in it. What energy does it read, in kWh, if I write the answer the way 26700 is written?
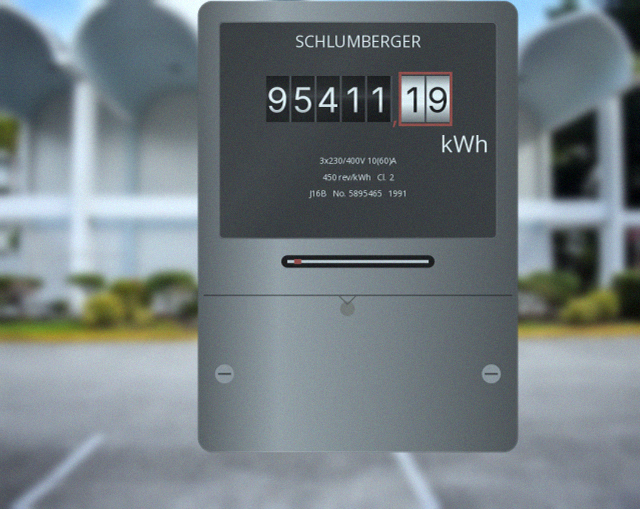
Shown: 95411.19
